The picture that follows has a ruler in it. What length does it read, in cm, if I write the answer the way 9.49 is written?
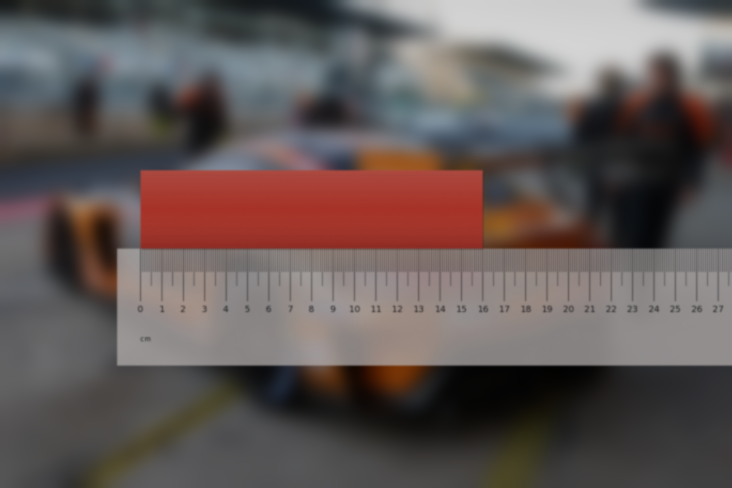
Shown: 16
